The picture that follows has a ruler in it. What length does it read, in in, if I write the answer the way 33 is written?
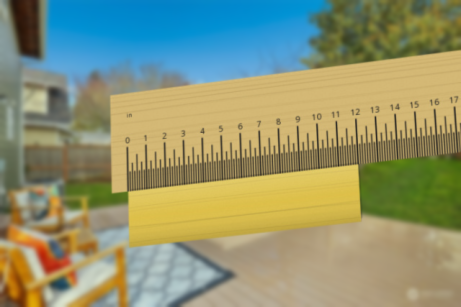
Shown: 12
